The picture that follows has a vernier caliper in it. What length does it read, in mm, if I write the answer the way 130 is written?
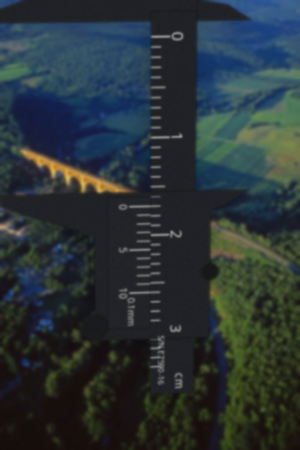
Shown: 17.0
